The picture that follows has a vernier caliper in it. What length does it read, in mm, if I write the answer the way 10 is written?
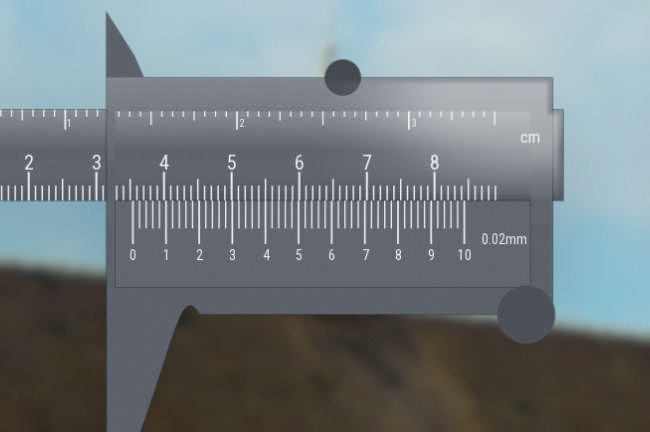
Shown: 35.4
